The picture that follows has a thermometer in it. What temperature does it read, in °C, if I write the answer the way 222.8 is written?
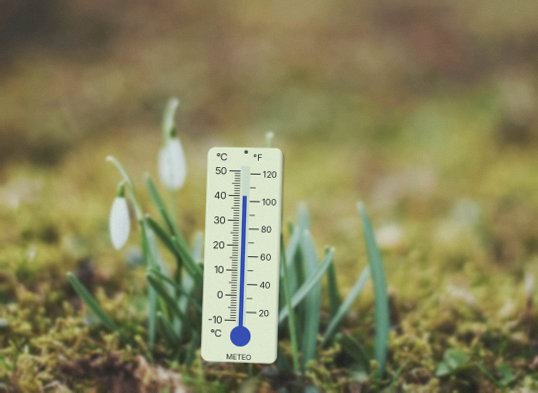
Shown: 40
